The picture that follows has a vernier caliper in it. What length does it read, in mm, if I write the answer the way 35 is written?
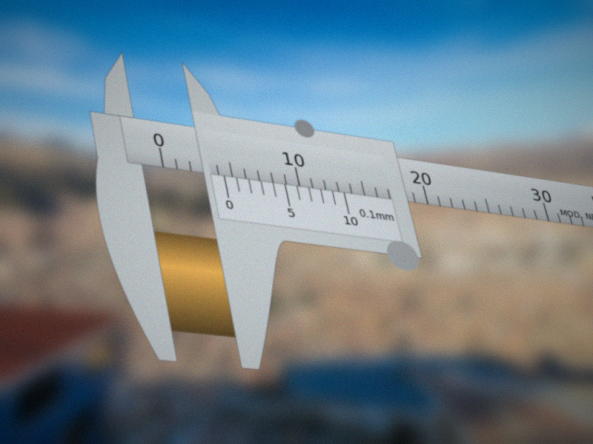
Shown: 4.4
